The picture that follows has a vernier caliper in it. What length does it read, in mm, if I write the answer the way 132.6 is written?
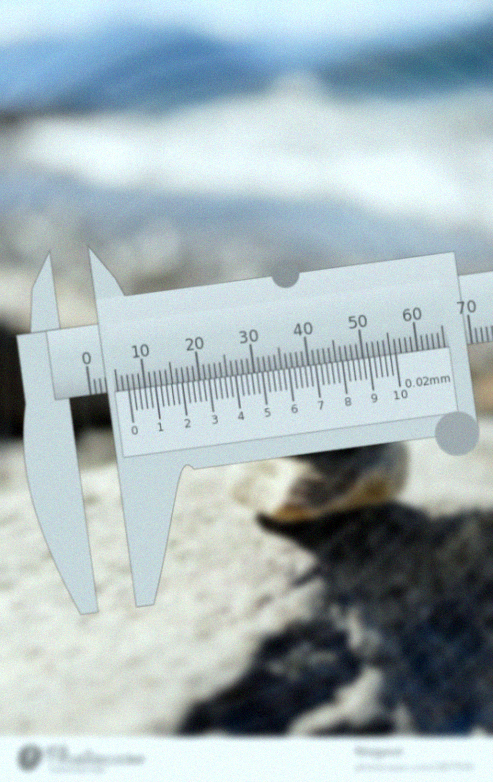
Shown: 7.0
